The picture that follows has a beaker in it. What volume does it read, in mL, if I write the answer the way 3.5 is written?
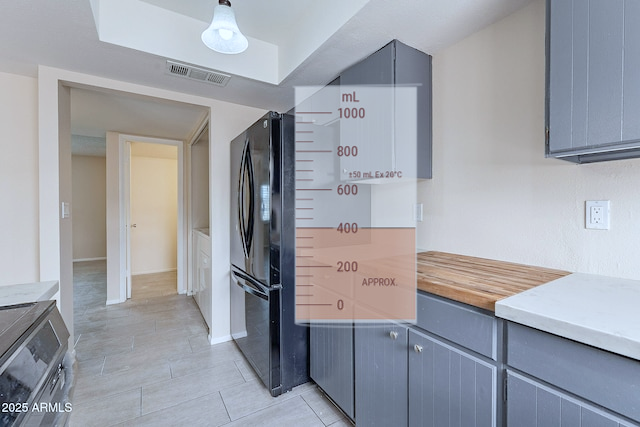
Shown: 400
